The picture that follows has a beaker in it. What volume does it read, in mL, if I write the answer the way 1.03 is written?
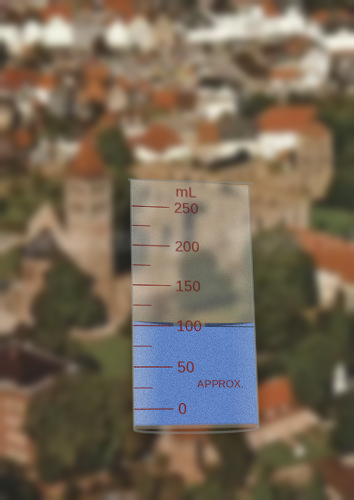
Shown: 100
